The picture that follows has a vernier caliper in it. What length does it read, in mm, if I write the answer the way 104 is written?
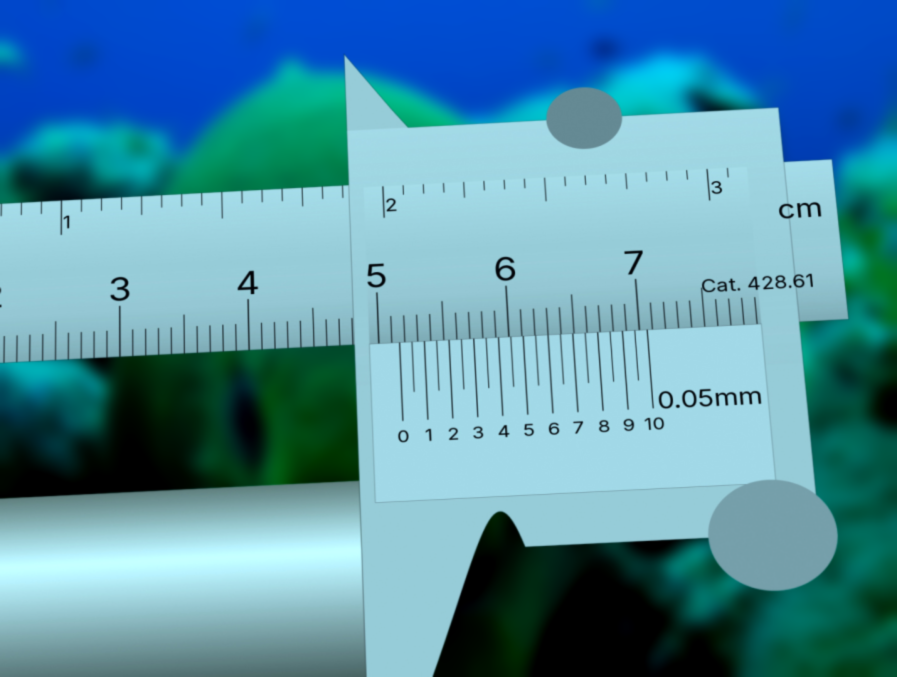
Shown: 51.6
